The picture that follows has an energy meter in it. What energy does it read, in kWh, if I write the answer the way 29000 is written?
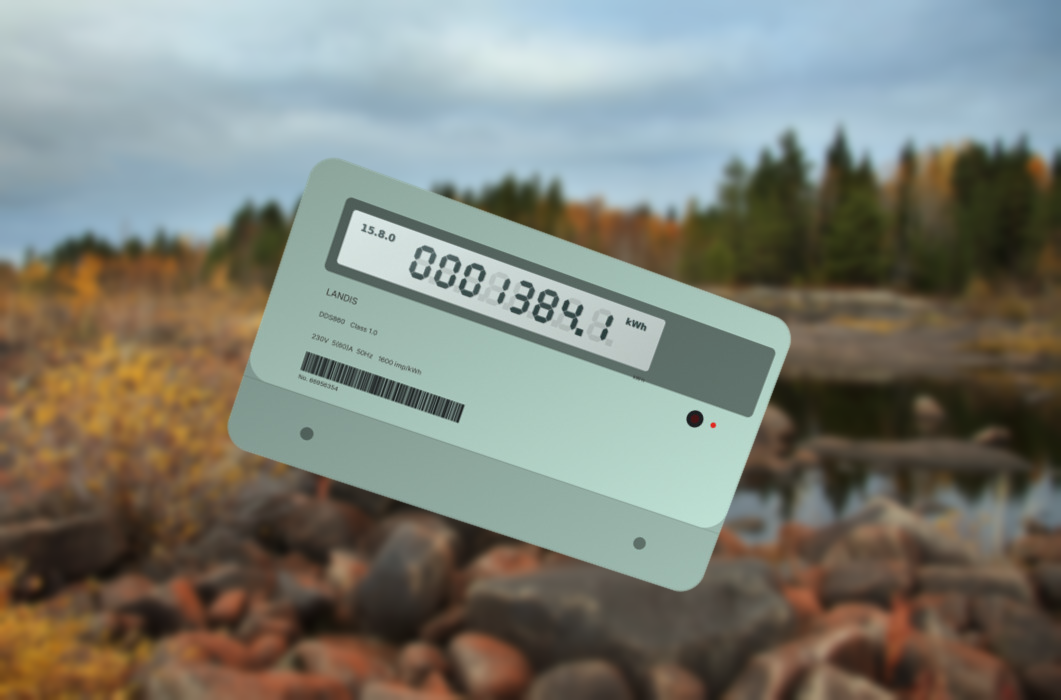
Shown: 1384.1
